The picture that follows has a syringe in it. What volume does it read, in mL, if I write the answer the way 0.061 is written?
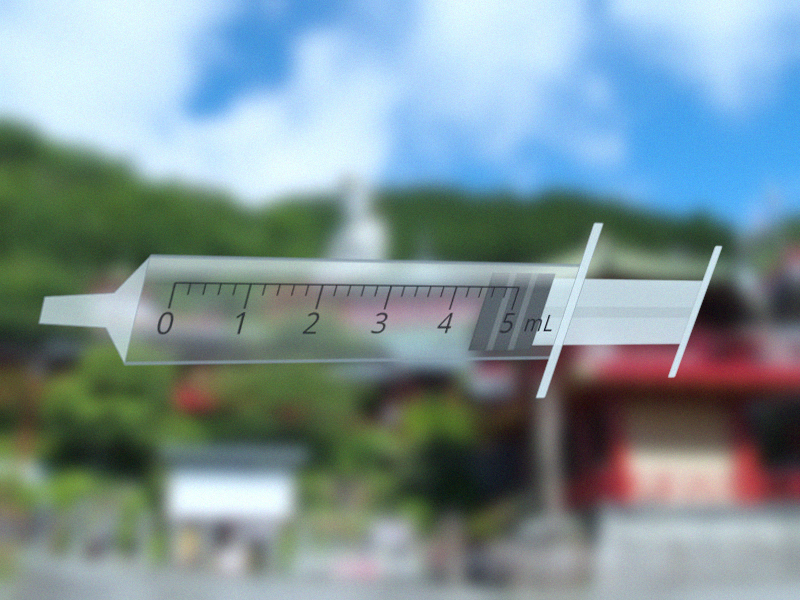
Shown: 4.5
